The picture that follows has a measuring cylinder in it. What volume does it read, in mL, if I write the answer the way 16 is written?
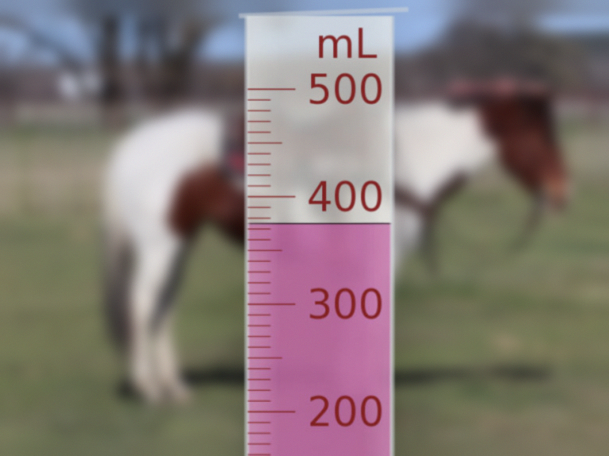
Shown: 375
